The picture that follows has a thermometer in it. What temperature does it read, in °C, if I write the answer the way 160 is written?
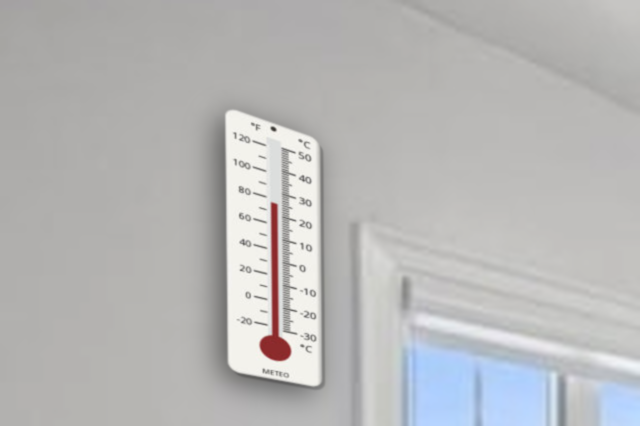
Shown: 25
